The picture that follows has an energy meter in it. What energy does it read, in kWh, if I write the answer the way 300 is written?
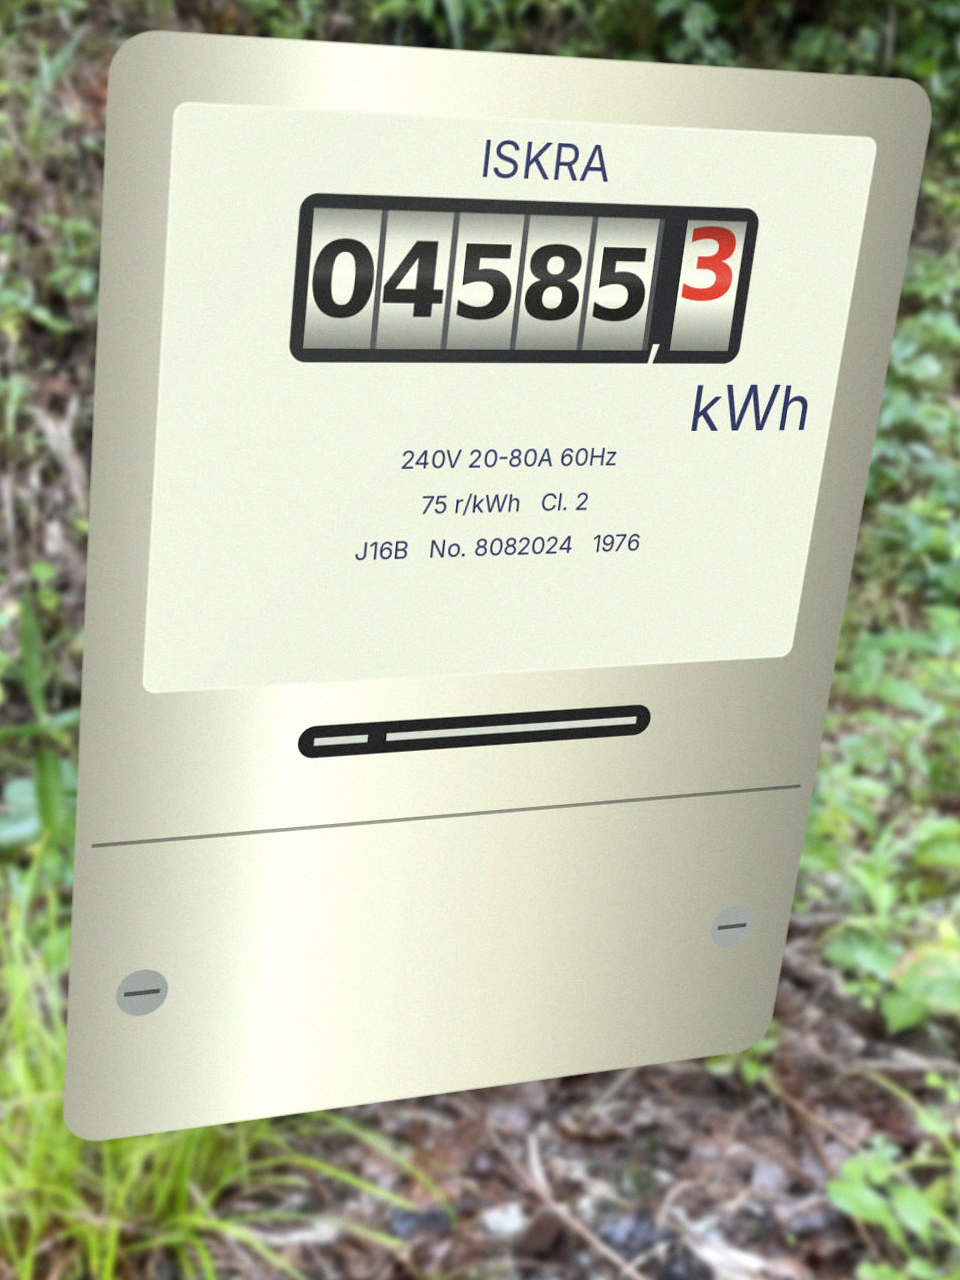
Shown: 4585.3
